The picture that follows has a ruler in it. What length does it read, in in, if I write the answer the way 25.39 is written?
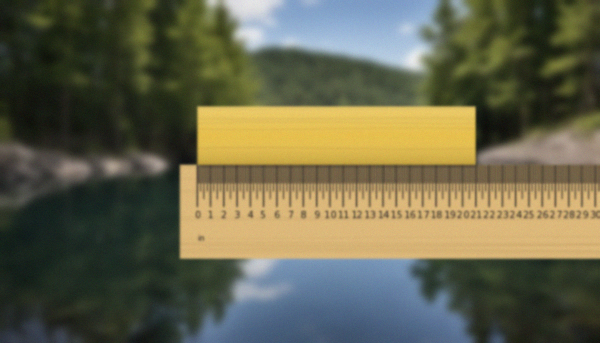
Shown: 21
